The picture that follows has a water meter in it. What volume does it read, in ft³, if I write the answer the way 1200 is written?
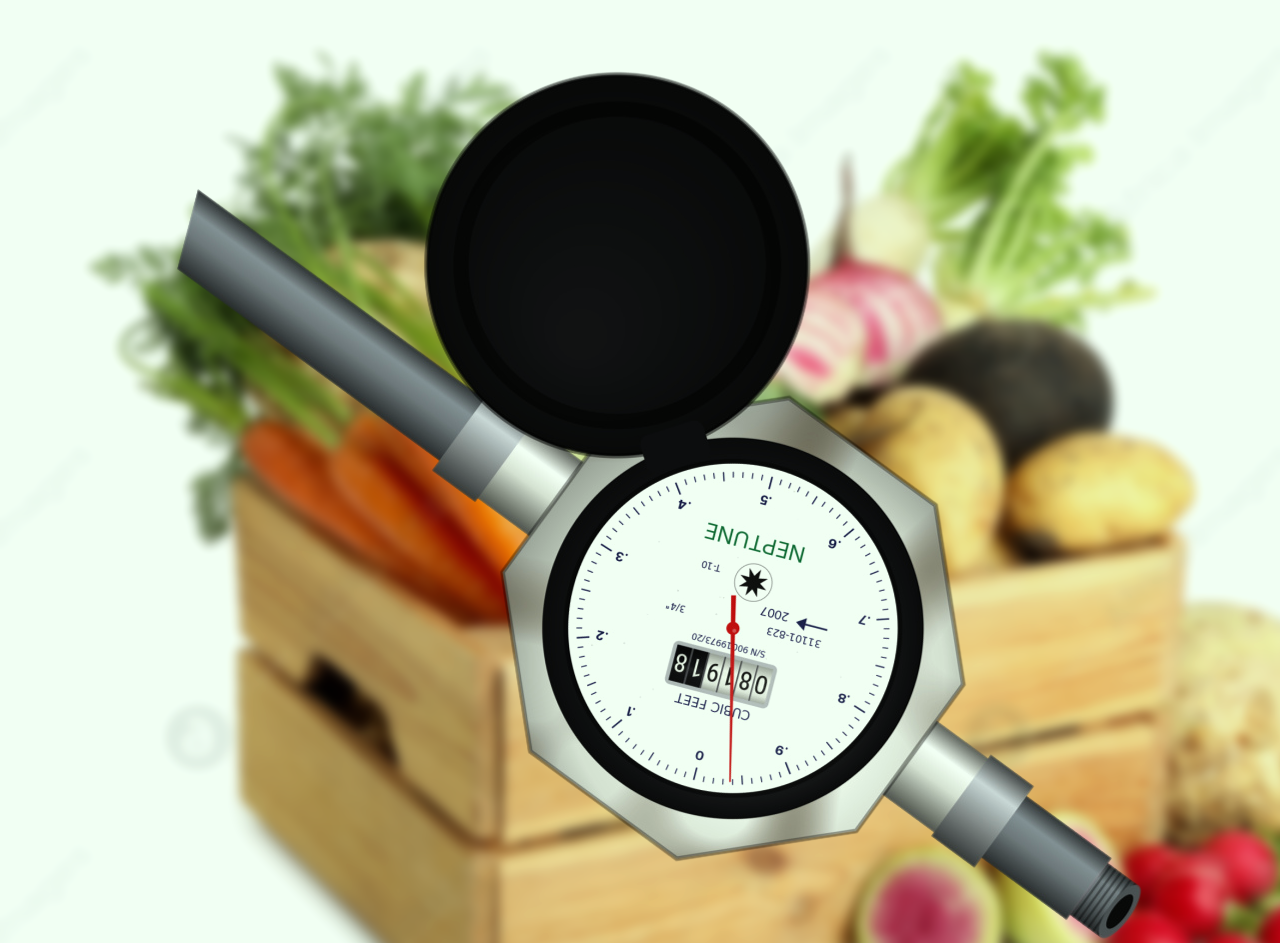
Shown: 81917.96
